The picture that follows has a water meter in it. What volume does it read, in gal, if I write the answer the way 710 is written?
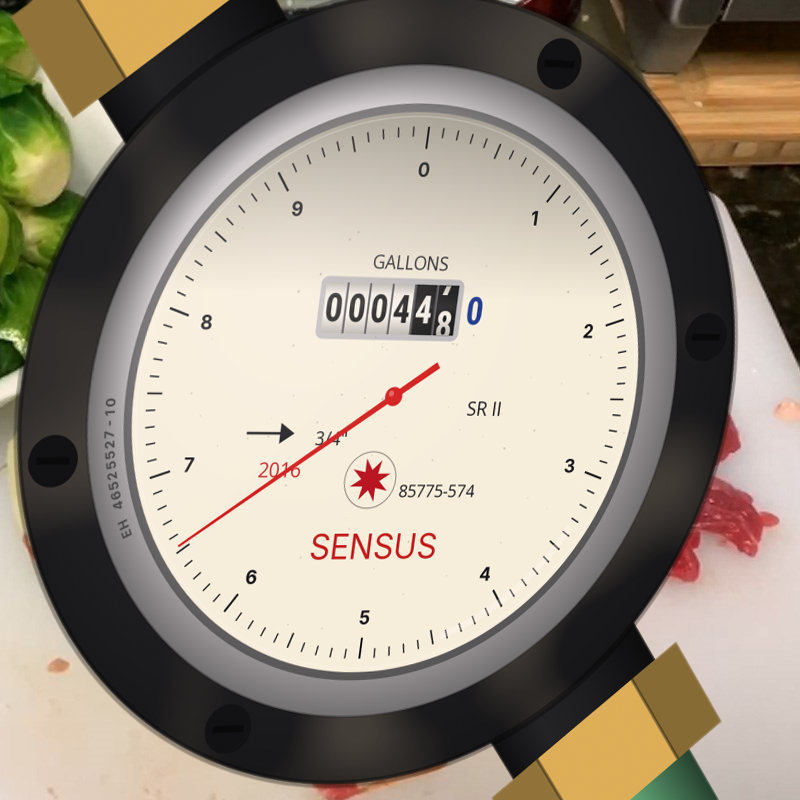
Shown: 4476.5
